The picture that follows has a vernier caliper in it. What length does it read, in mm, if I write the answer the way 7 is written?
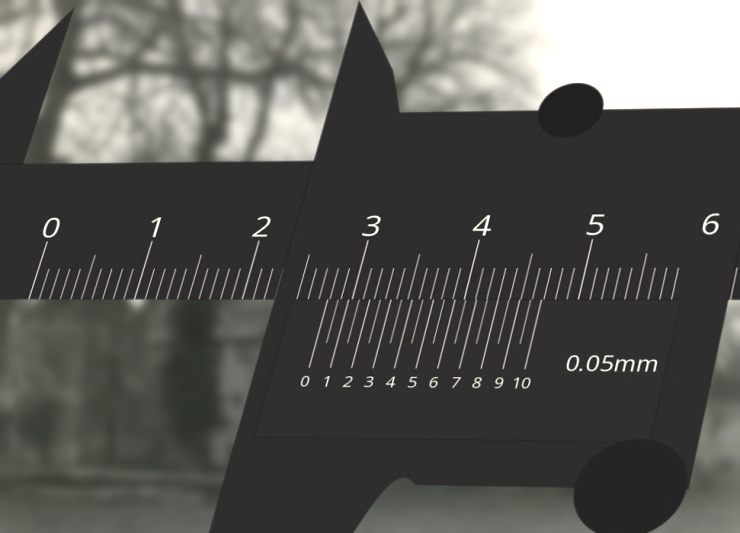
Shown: 27.8
